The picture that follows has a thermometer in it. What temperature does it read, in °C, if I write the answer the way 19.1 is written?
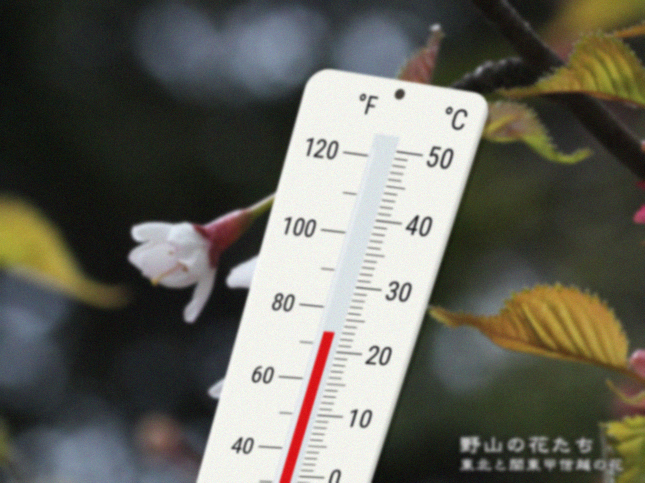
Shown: 23
